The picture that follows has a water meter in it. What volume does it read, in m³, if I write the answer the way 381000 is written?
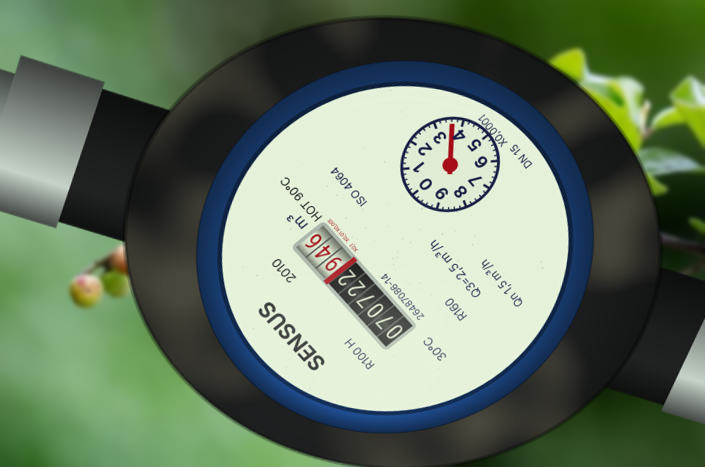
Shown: 70722.9463
